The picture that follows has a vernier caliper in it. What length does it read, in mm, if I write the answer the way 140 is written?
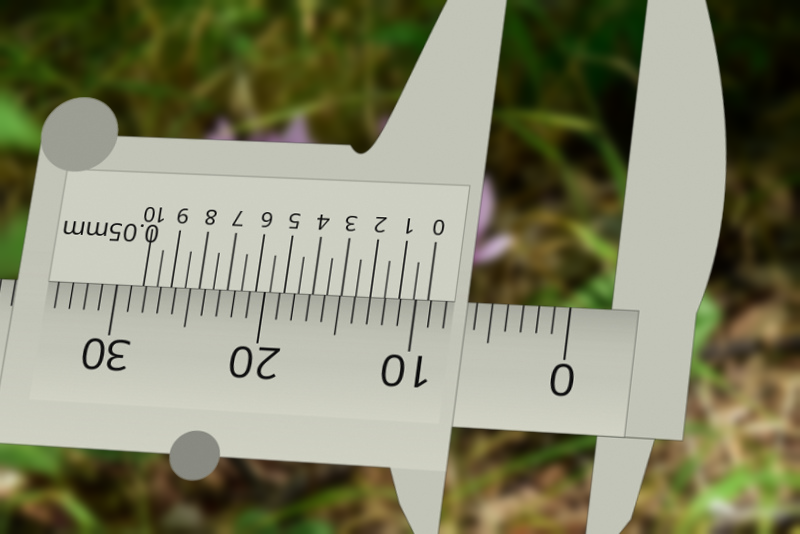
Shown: 9.2
